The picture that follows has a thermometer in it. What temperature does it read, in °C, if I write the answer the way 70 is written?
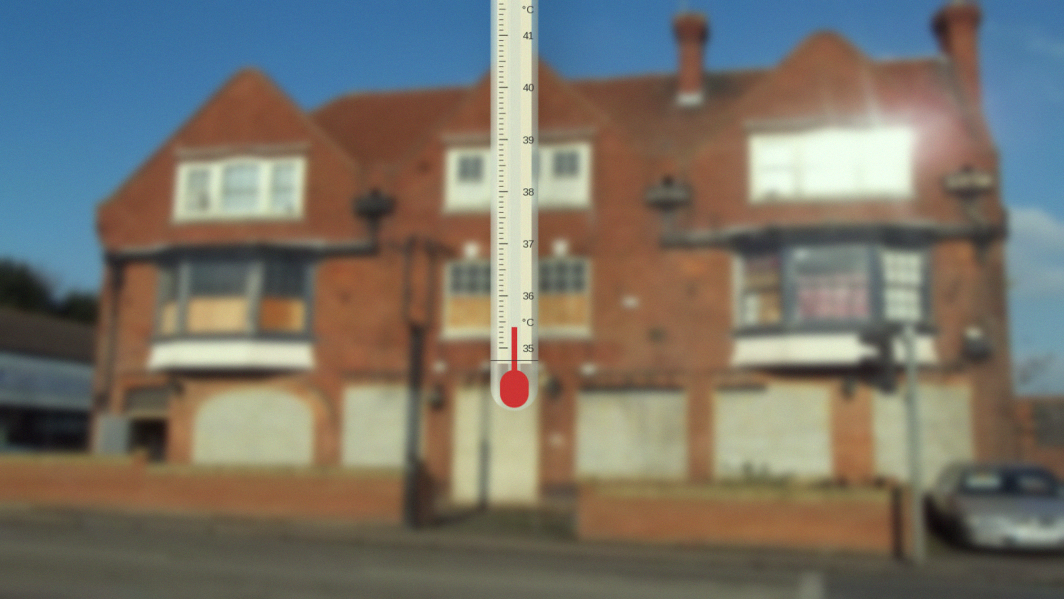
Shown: 35.4
